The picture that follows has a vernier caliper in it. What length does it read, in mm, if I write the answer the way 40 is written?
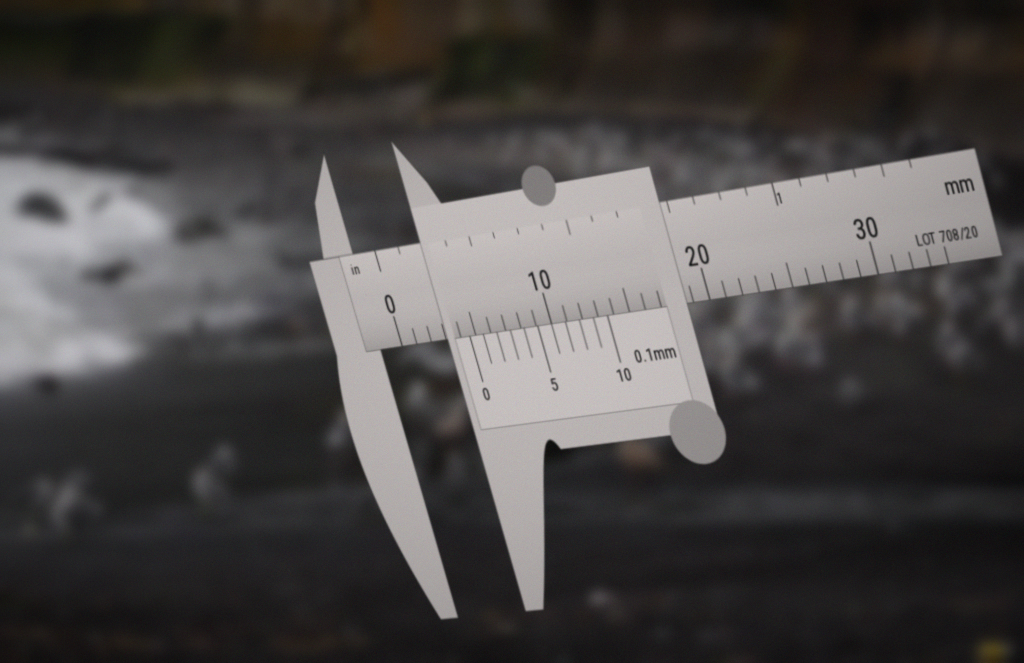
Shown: 4.6
